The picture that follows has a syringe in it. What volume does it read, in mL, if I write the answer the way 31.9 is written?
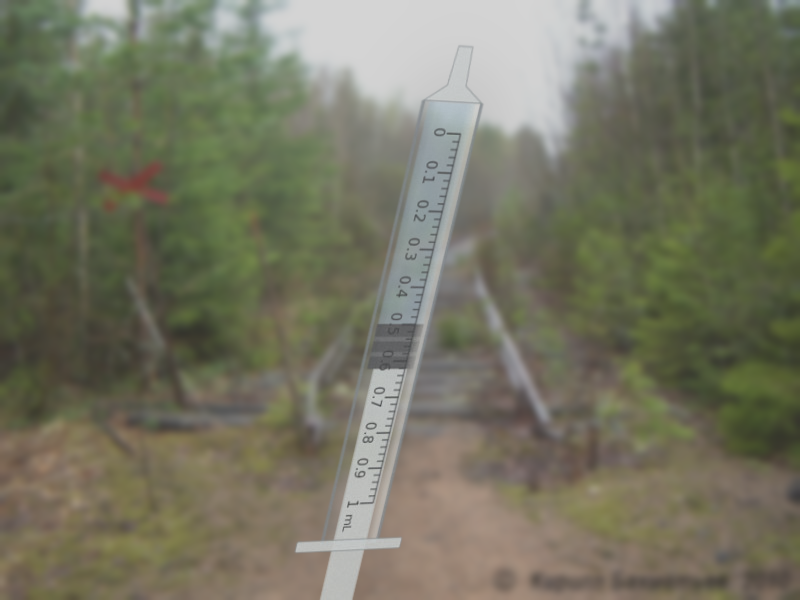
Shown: 0.5
